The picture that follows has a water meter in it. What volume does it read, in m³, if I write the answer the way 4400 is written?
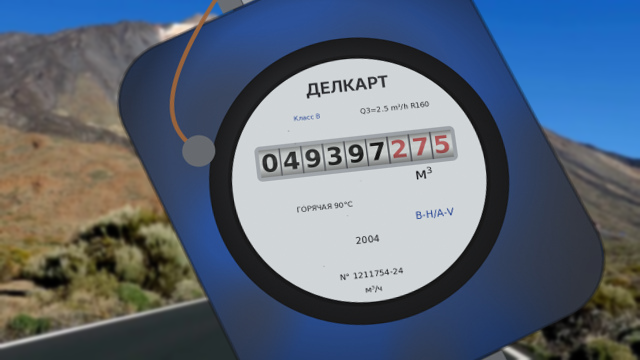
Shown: 49397.275
